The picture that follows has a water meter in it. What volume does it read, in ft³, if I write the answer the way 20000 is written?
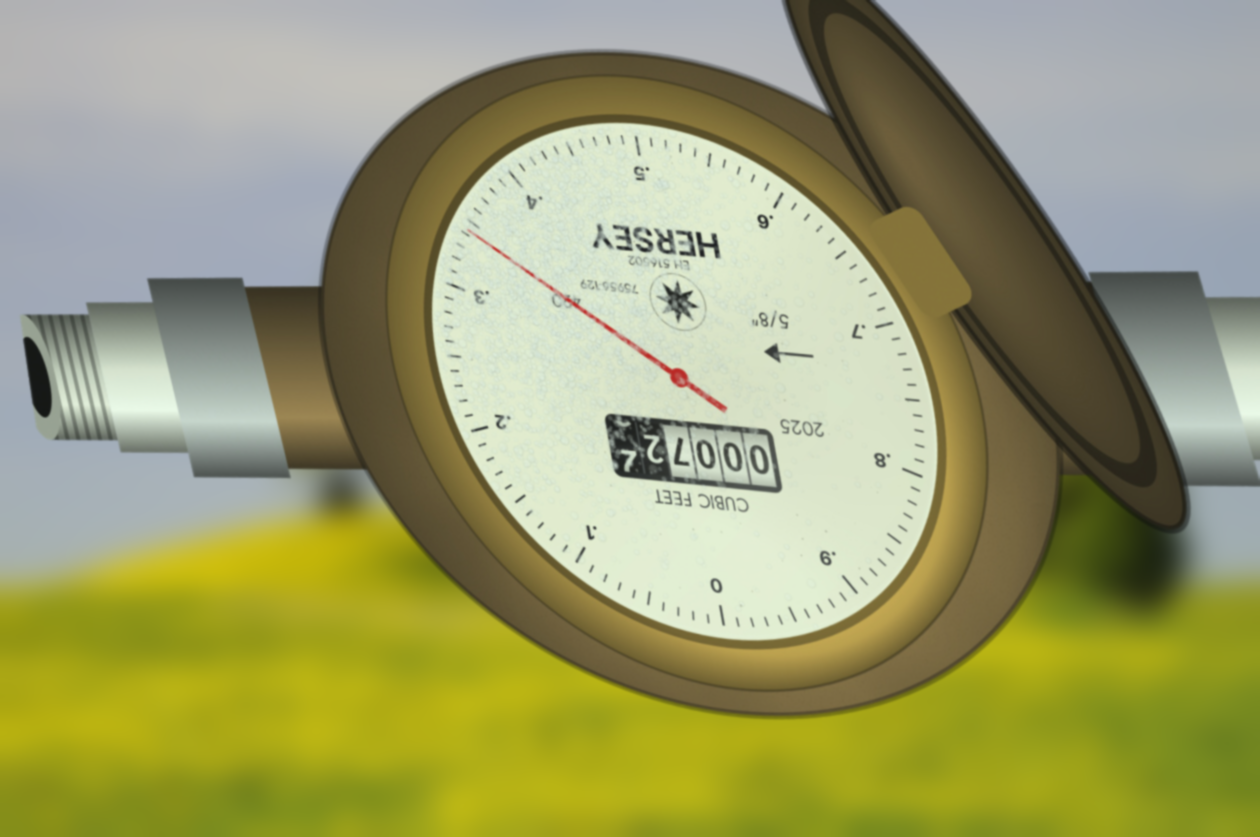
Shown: 722.34
